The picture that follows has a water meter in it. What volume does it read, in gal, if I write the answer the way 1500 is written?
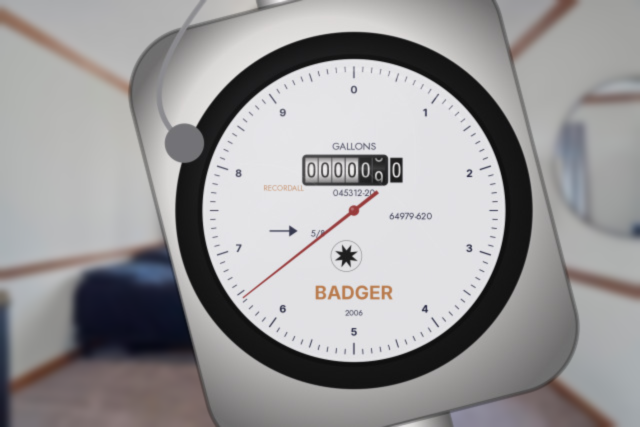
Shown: 86.4
